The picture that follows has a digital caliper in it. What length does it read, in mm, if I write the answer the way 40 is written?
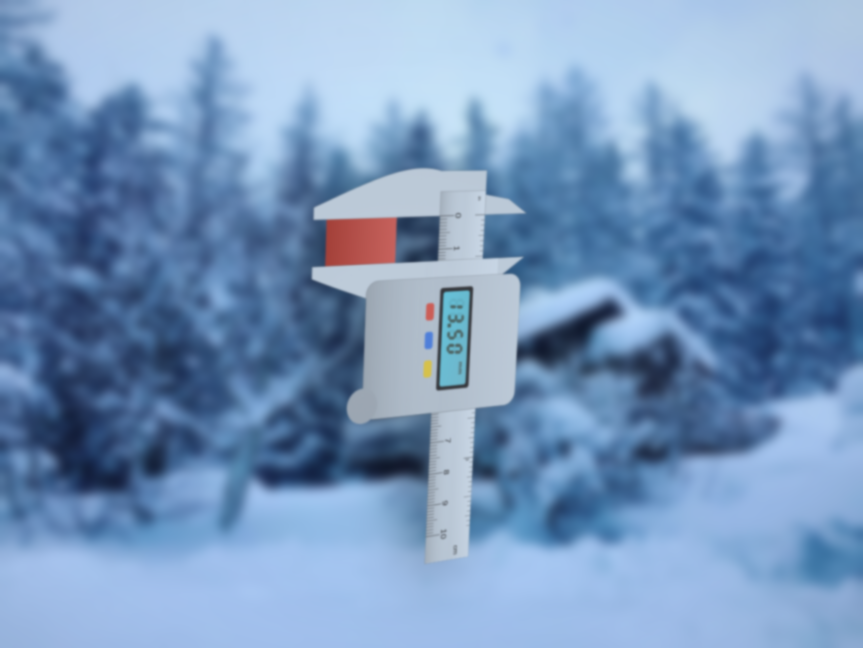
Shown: 13.50
